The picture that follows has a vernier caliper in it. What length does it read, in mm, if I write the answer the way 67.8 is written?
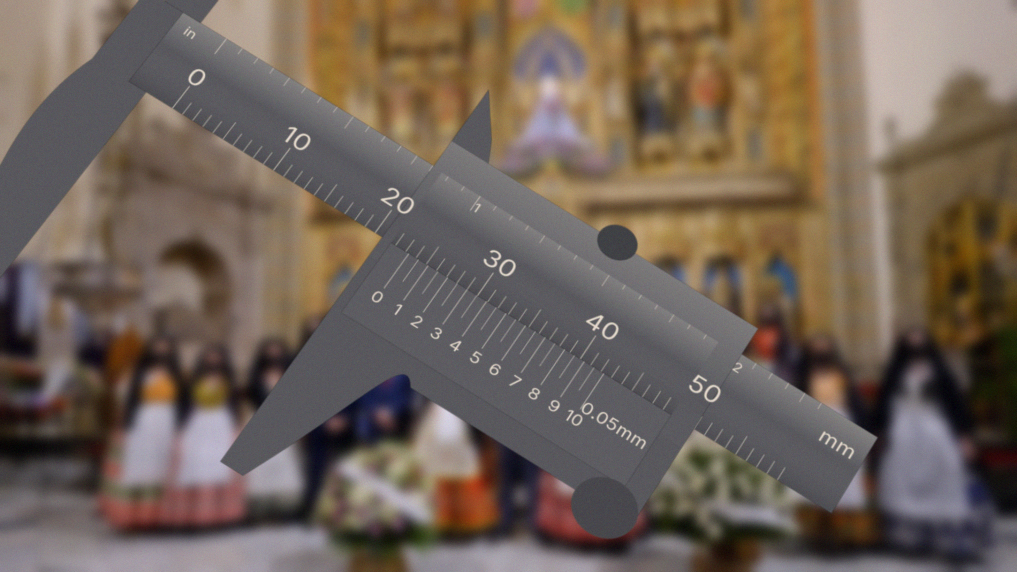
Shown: 23.3
